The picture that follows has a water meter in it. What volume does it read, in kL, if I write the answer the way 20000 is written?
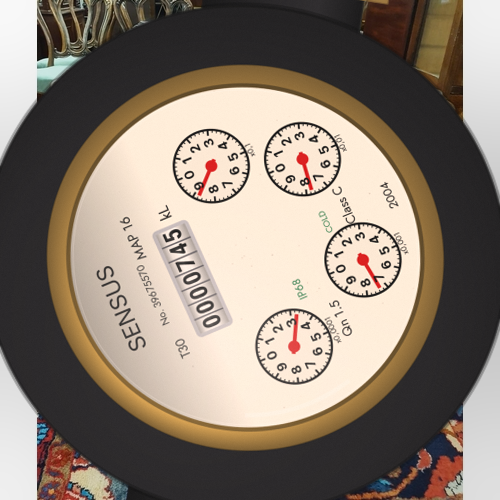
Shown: 745.8773
